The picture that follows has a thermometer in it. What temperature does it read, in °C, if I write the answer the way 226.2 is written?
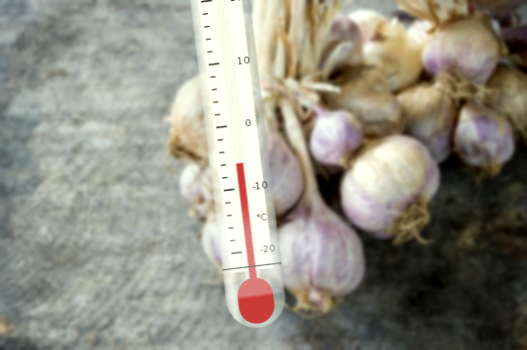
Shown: -6
